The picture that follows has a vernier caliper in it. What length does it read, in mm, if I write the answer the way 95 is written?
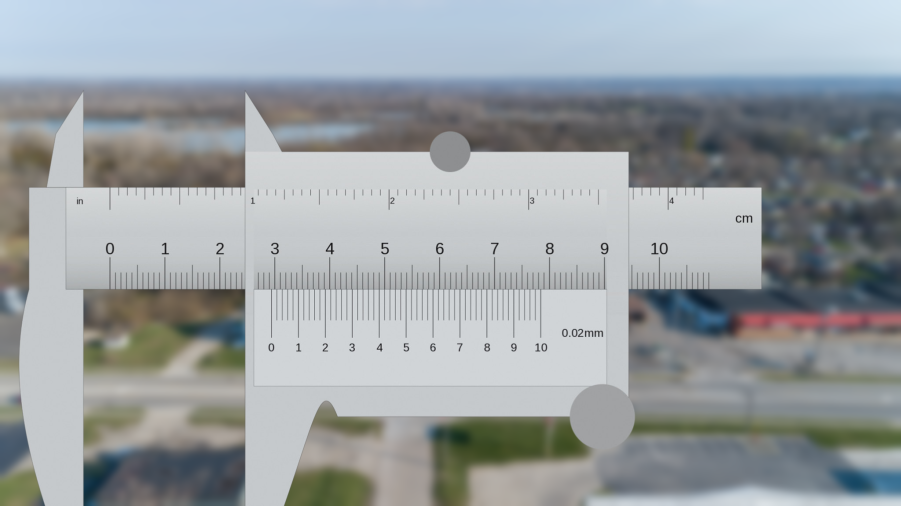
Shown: 29.4
